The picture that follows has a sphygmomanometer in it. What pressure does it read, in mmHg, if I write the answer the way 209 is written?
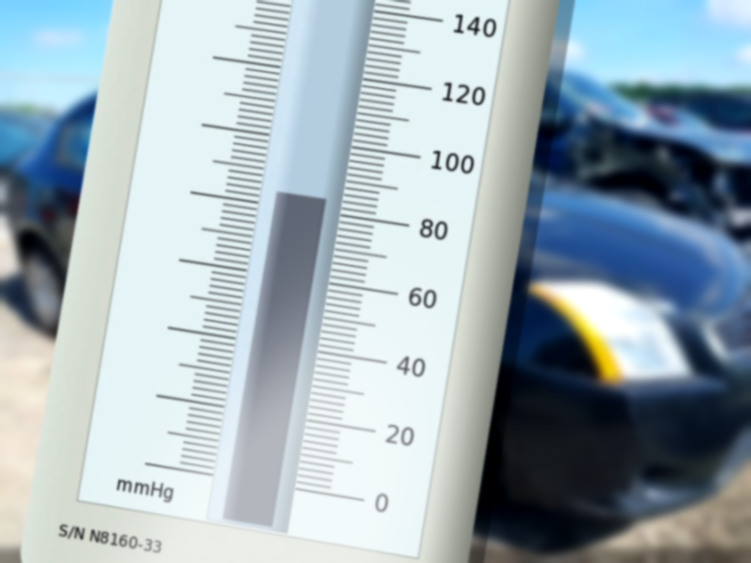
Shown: 84
